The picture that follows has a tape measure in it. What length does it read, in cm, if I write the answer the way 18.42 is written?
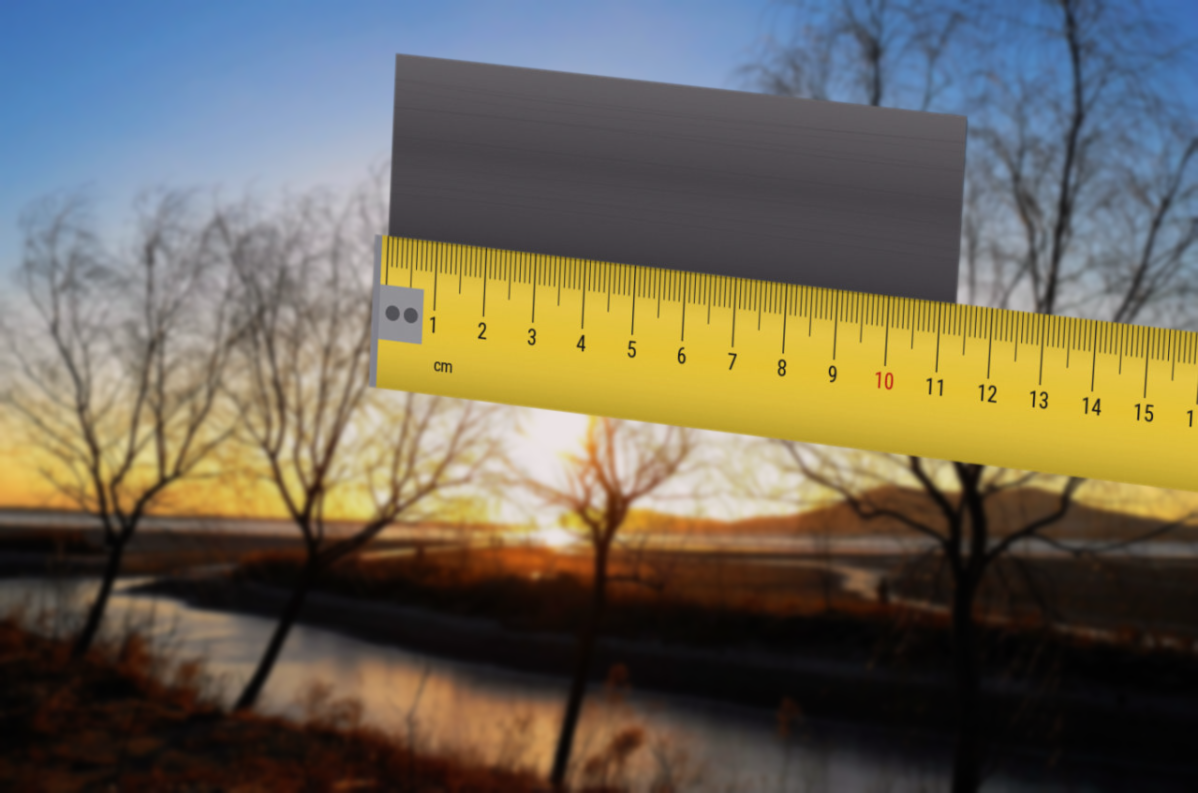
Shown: 11.3
